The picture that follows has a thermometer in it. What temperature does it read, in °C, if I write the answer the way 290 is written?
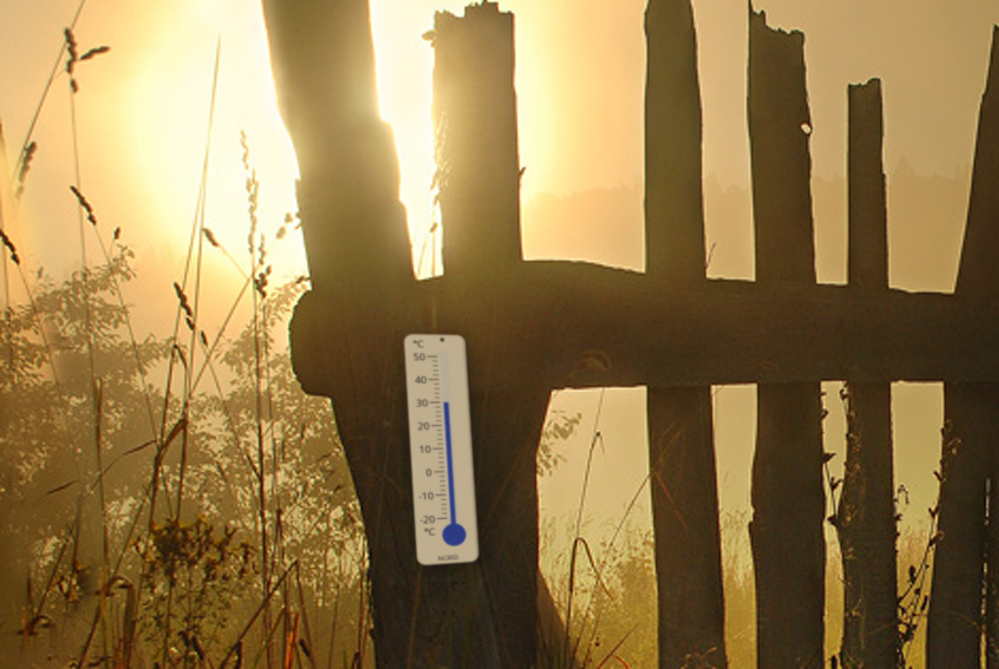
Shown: 30
